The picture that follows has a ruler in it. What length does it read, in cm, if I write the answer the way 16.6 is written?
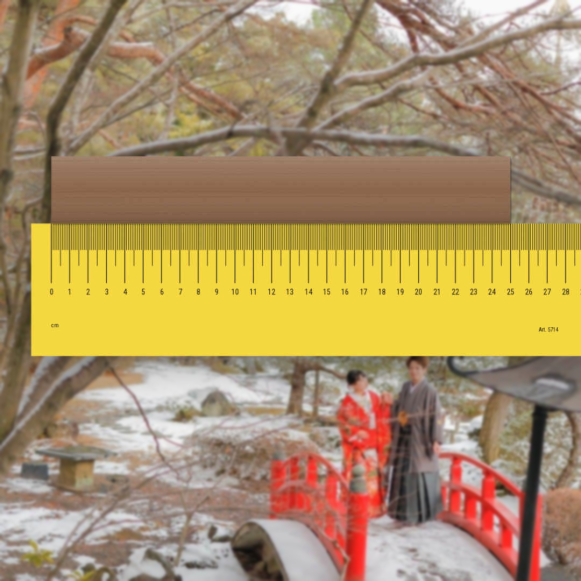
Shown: 25
